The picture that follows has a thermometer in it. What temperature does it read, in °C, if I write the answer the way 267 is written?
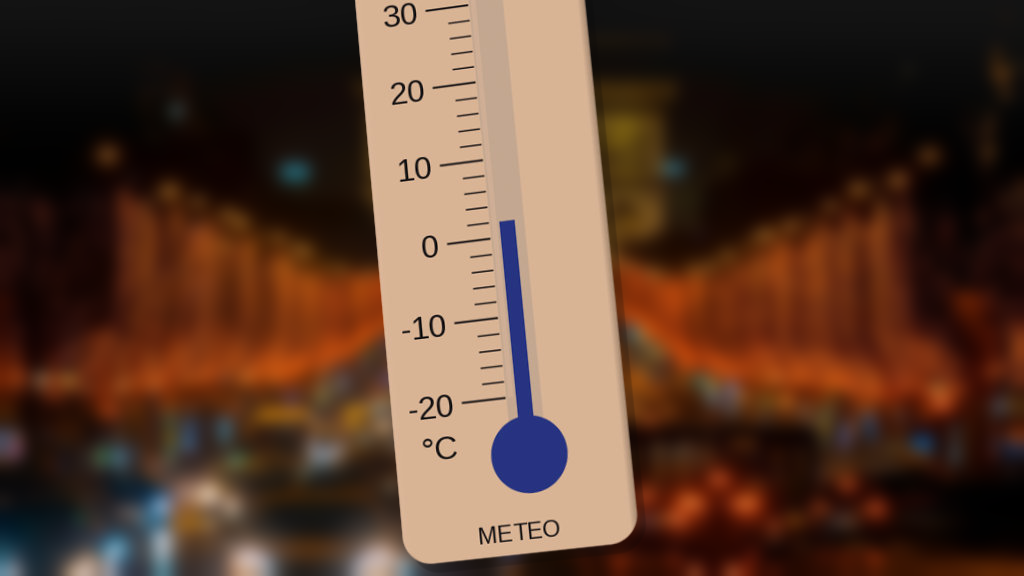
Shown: 2
